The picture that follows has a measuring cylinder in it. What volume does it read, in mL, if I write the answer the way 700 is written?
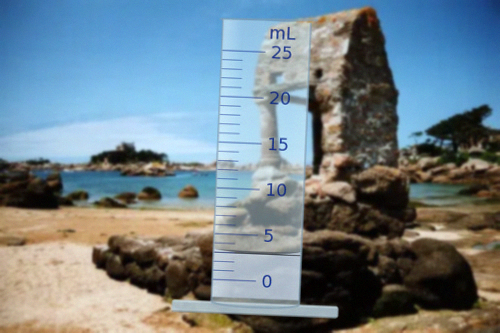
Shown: 3
